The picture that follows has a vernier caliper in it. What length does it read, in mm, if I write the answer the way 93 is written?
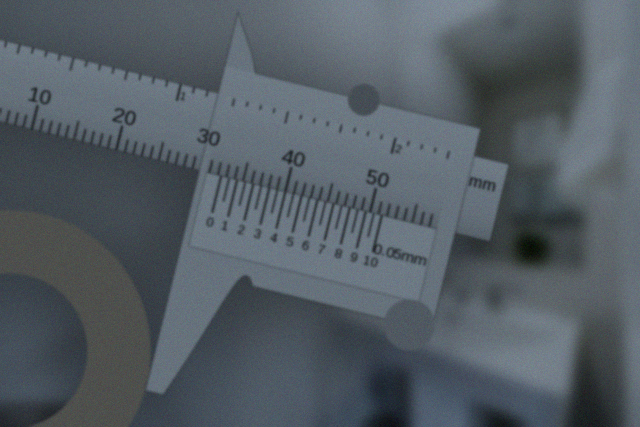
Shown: 32.4
